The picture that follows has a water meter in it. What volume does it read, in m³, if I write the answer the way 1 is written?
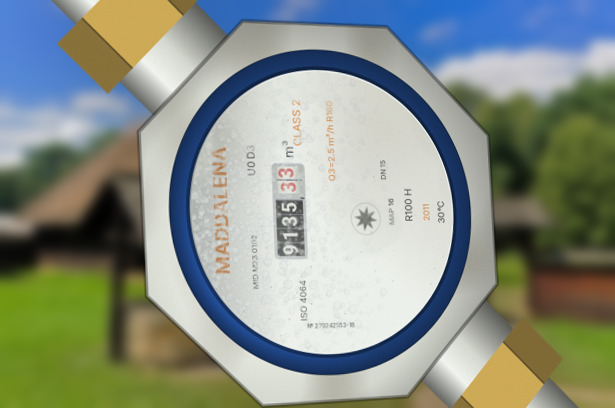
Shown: 9135.33
